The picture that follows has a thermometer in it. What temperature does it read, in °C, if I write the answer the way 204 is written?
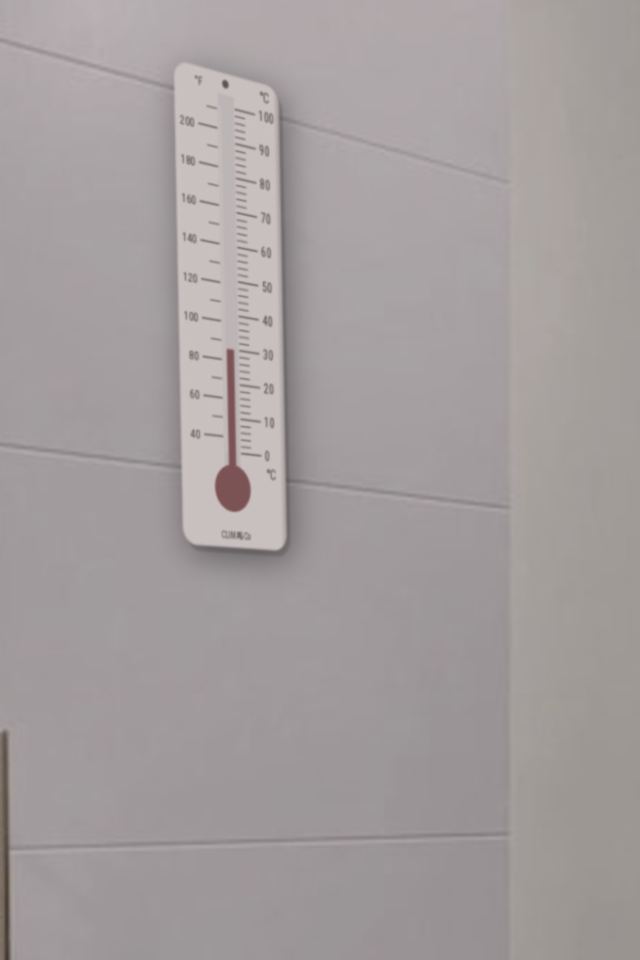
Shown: 30
